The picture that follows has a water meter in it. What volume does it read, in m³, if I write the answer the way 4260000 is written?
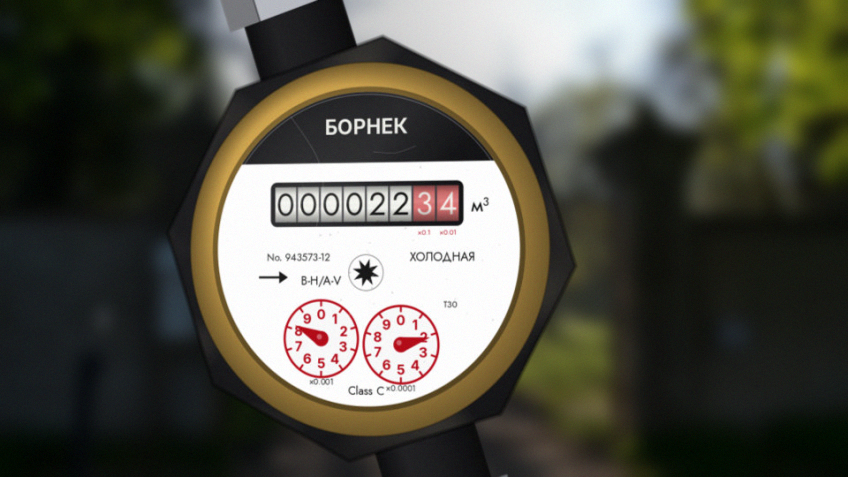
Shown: 22.3482
